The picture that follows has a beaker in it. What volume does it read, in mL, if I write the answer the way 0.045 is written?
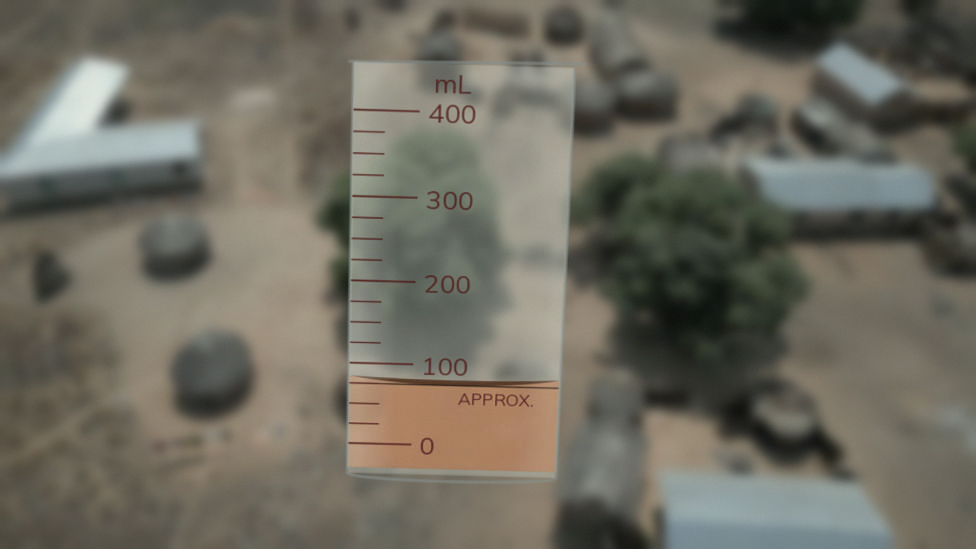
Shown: 75
